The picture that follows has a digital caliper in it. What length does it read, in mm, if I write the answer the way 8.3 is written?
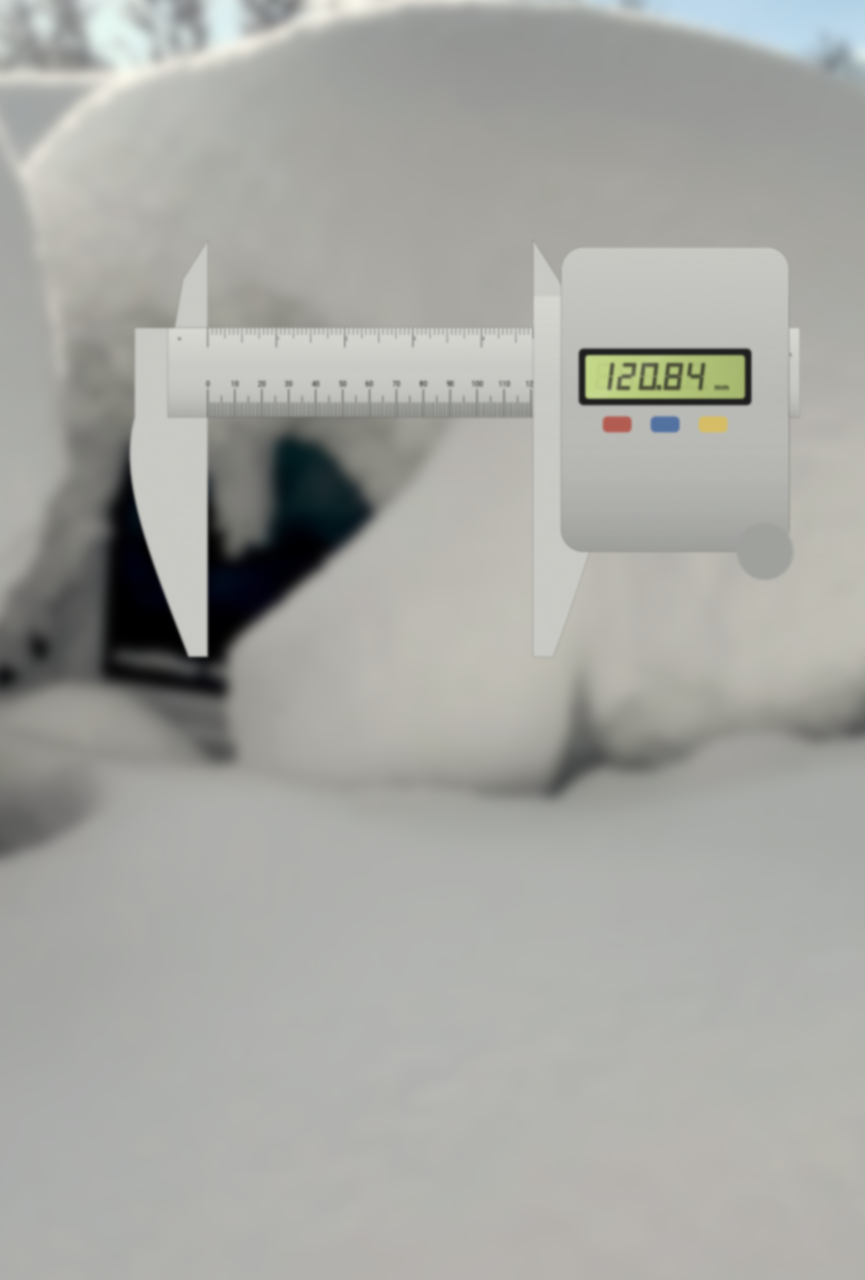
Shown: 120.84
